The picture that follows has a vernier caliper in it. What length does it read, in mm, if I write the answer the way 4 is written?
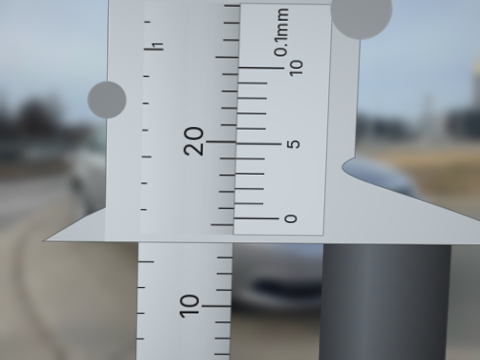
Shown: 15.4
